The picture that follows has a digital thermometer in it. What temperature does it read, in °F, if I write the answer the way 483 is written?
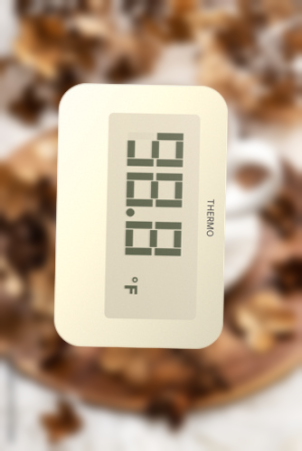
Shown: 98.8
